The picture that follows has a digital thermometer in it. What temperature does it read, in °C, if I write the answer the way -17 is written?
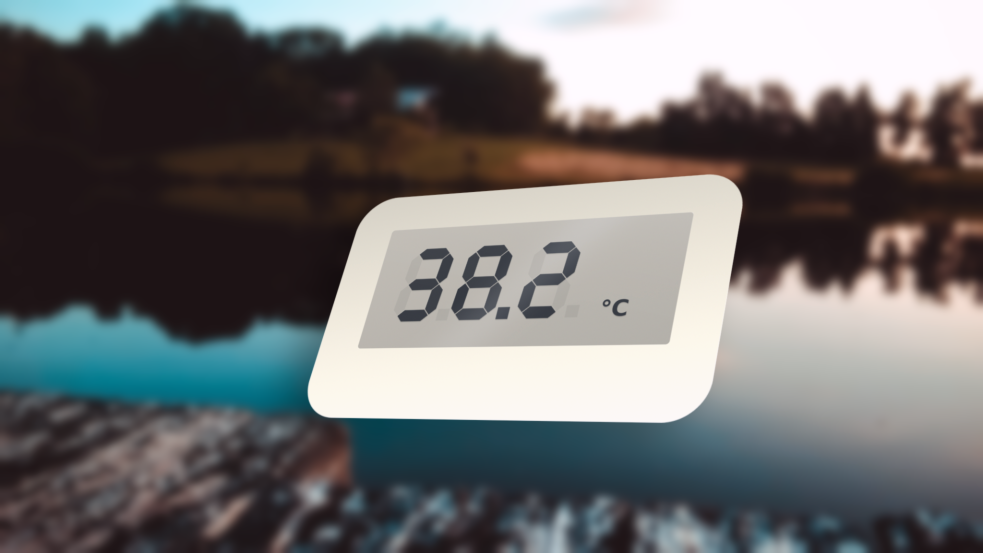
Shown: 38.2
